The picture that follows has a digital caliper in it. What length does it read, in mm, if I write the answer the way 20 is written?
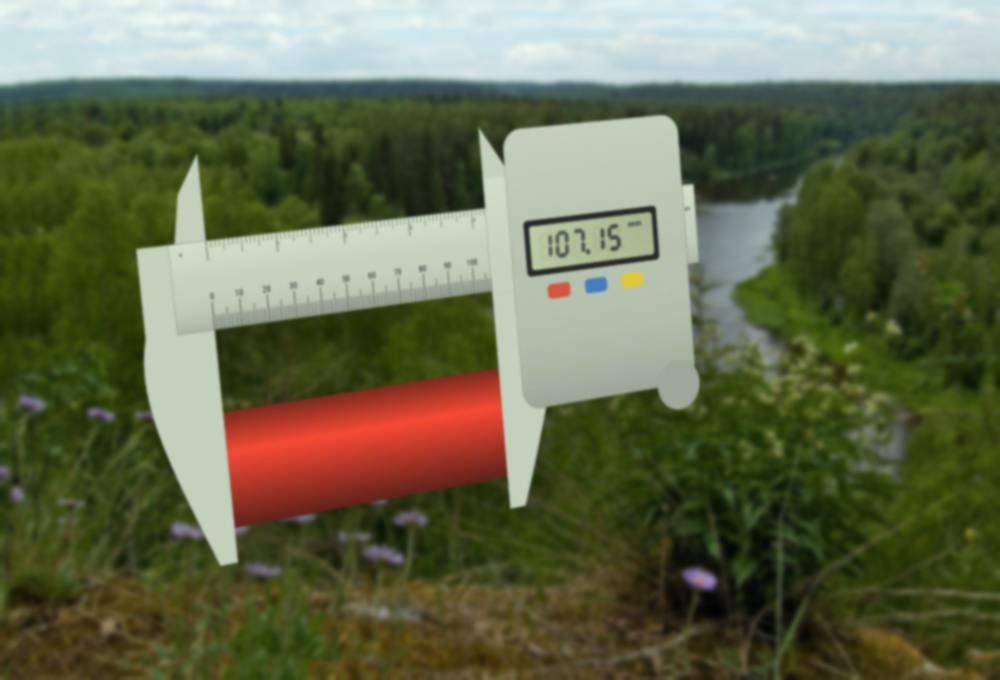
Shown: 107.15
